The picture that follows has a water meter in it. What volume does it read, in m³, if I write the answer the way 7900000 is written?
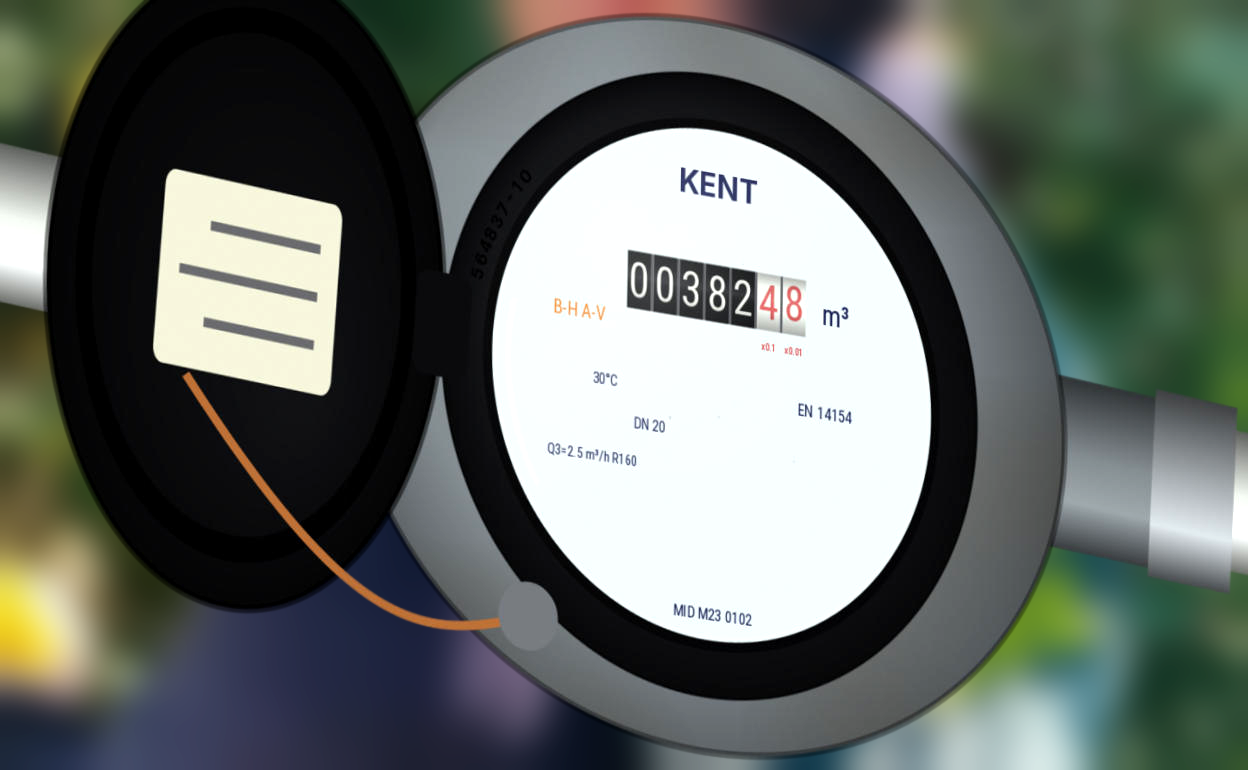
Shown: 382.48
